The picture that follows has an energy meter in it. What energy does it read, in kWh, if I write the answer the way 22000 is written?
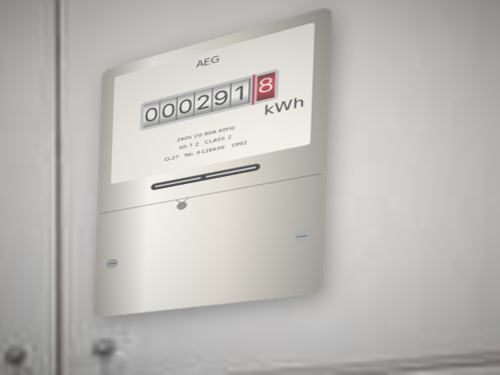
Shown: 291.8
